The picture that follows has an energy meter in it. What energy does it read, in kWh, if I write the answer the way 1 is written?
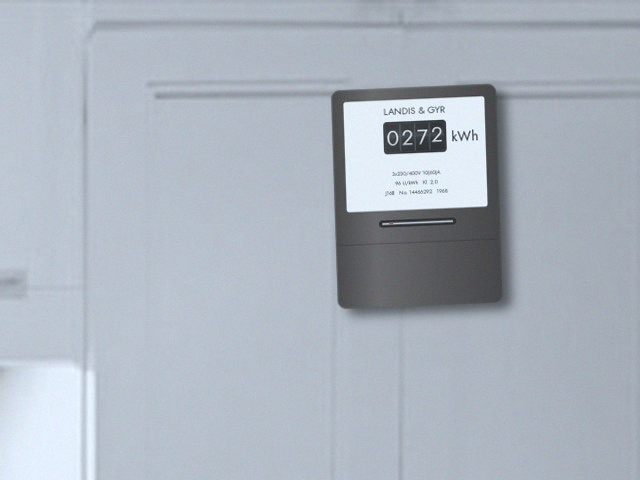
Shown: 272
